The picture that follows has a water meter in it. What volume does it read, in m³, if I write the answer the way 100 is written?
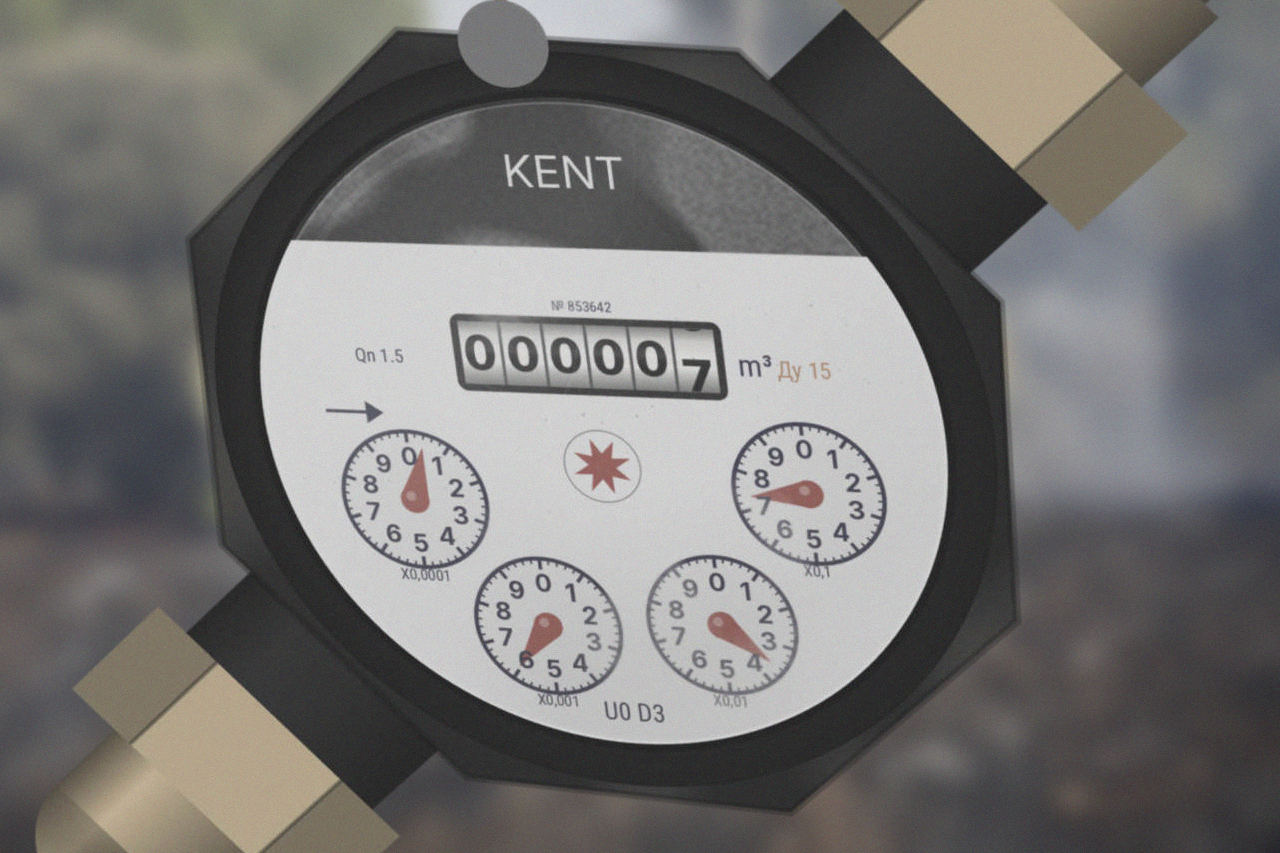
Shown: 6.7360
